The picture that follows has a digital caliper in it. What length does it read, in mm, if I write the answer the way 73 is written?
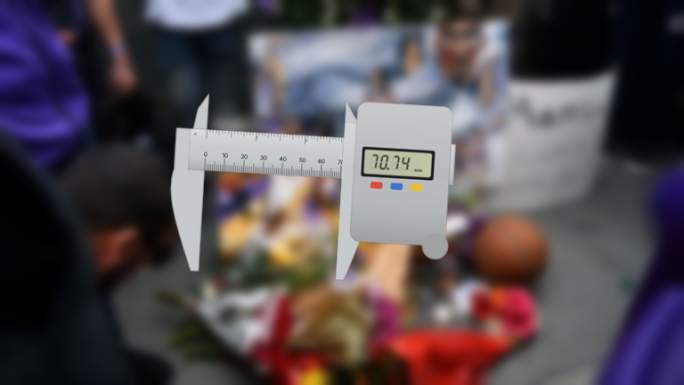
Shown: 70.74
